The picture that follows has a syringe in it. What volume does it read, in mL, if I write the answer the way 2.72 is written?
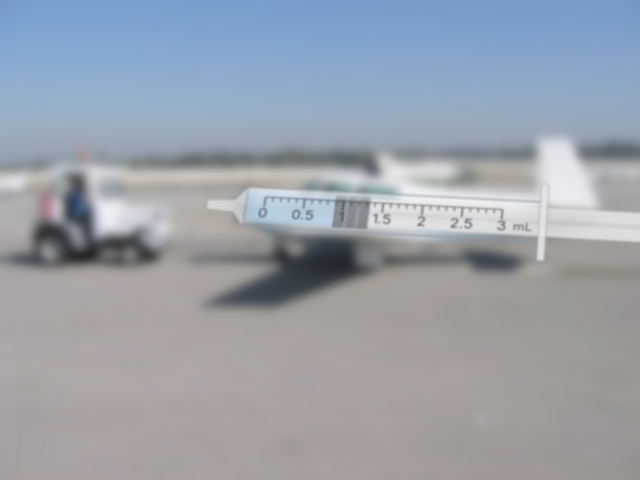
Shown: 0.9
